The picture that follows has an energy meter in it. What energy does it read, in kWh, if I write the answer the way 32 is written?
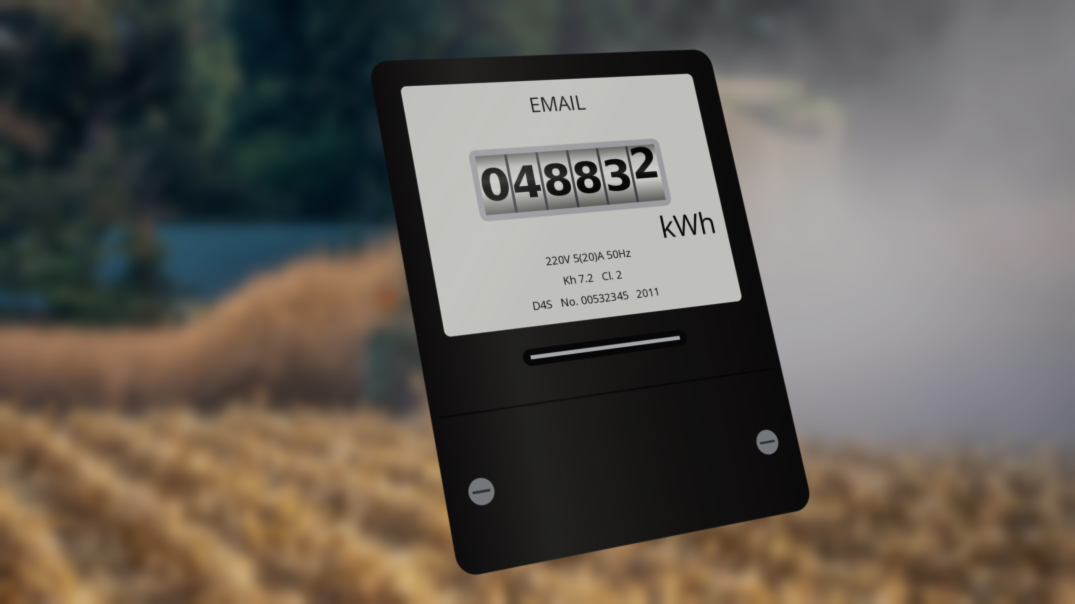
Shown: 48832
